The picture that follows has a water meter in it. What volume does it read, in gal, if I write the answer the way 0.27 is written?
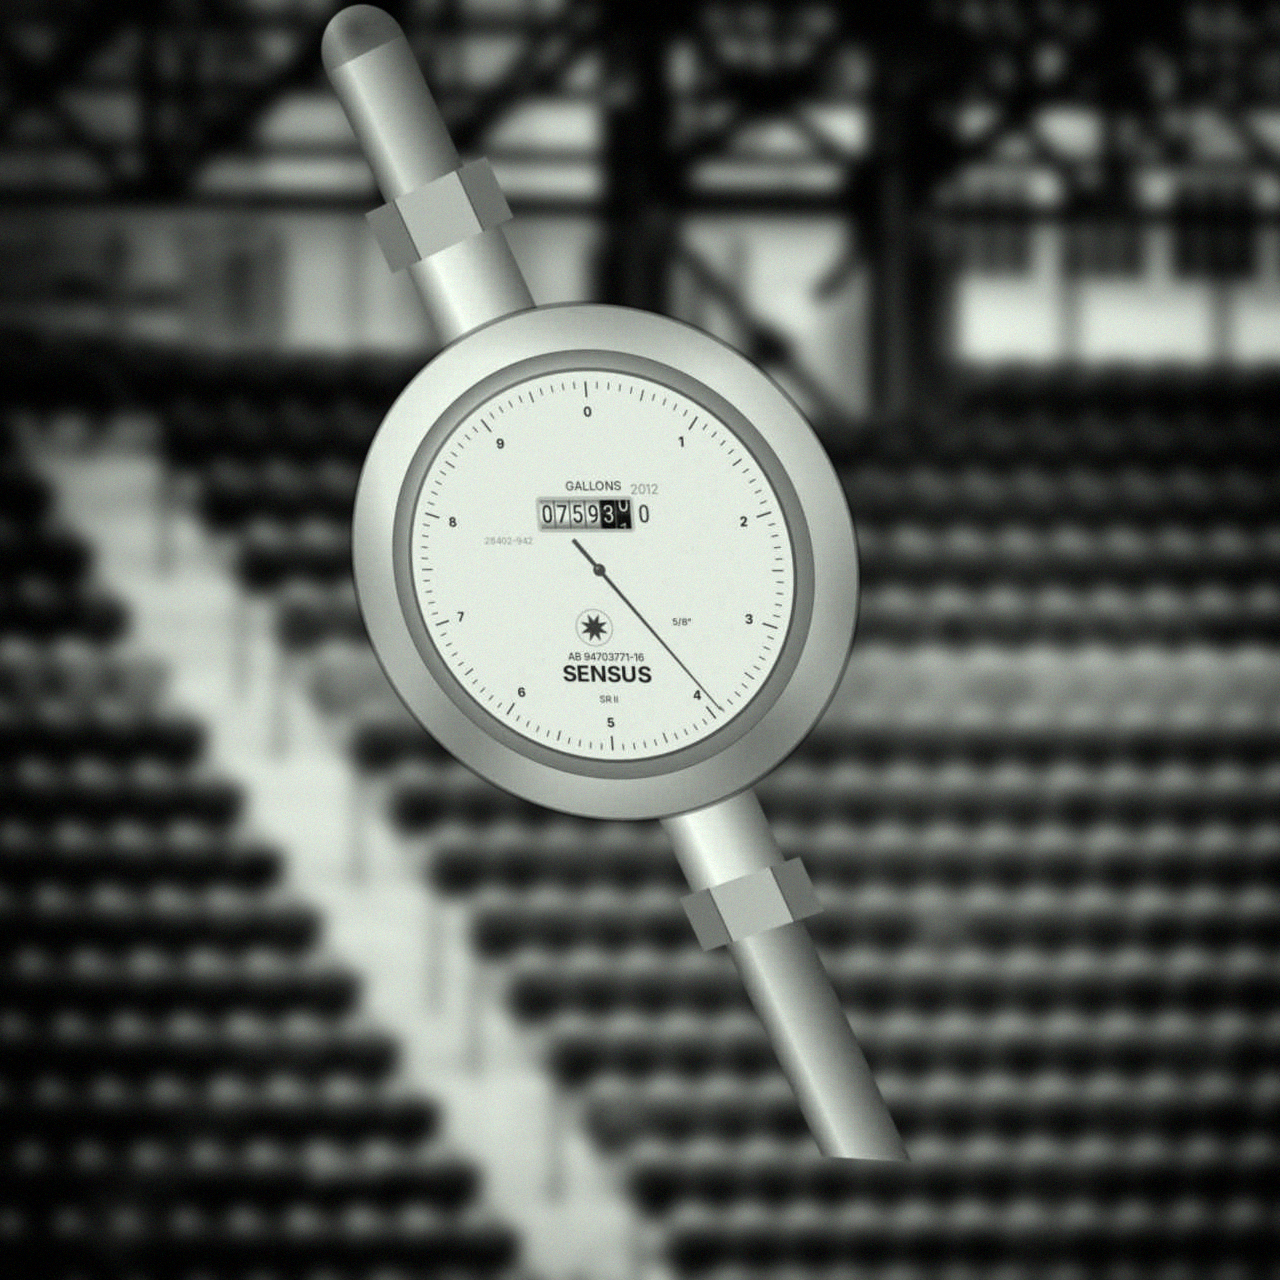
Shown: 759303.9
